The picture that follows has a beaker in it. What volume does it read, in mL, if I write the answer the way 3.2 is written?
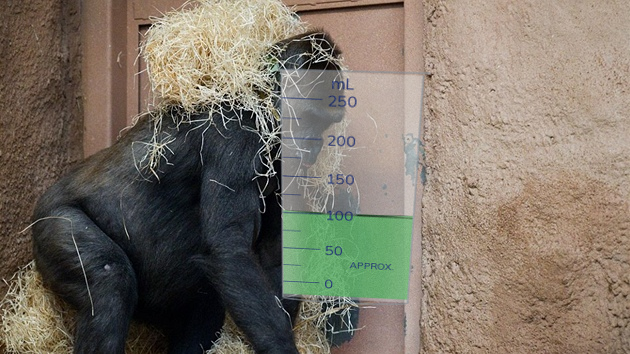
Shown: 100
